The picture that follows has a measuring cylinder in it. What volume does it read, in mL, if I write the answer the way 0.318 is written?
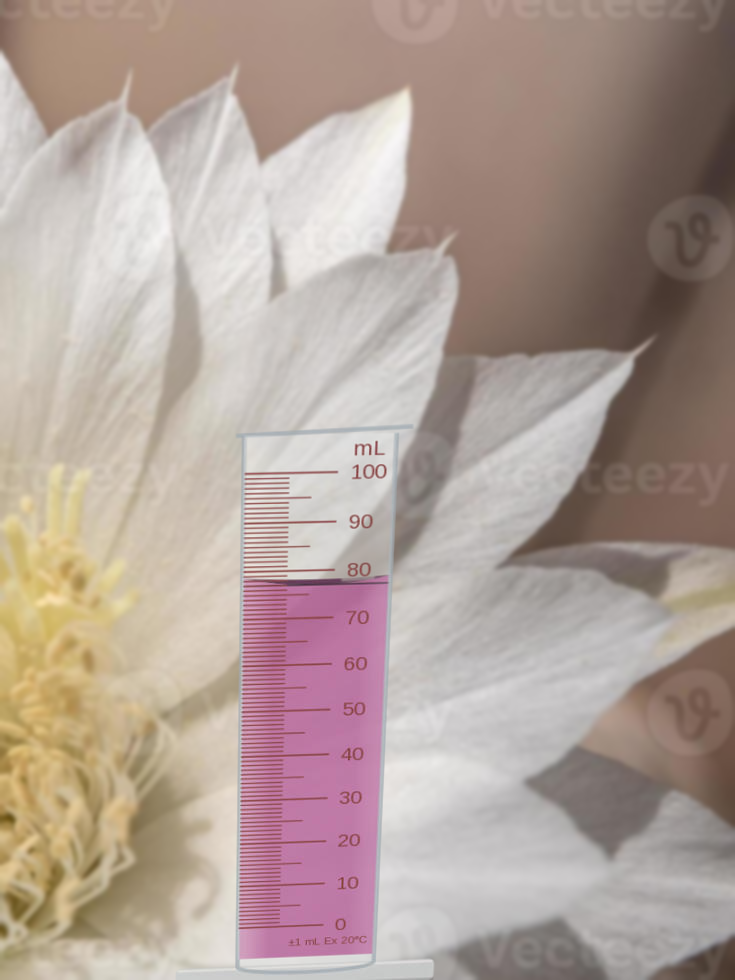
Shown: 77
